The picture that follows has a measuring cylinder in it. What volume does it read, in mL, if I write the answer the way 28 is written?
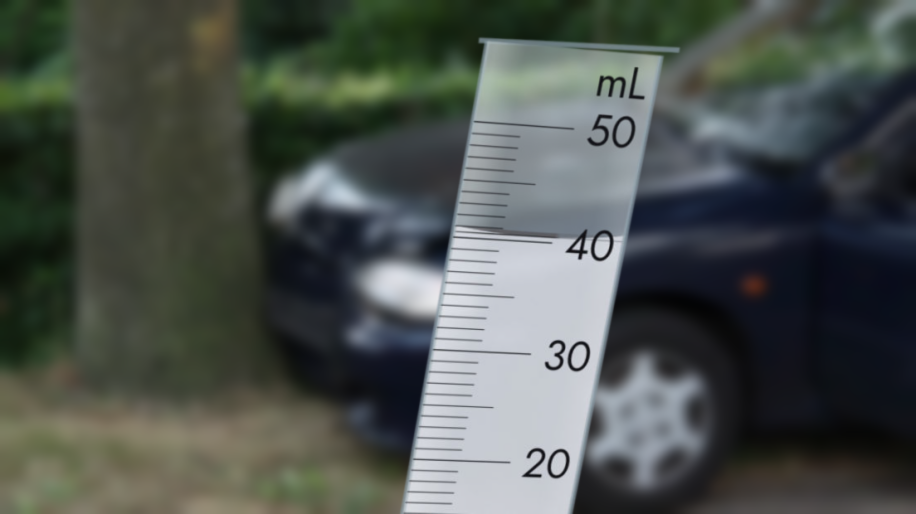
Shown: 40.5
